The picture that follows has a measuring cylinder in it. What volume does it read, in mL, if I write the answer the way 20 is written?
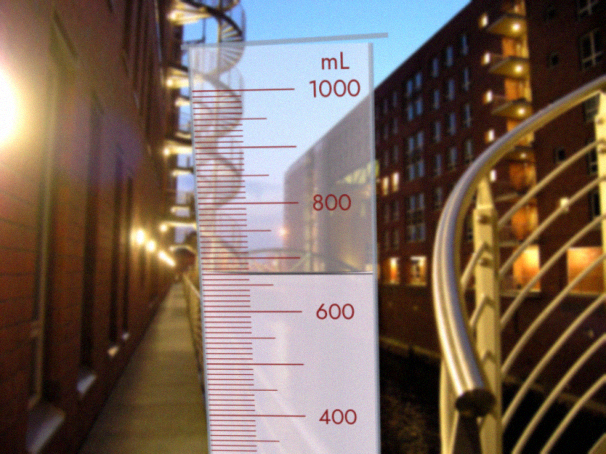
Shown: 670
